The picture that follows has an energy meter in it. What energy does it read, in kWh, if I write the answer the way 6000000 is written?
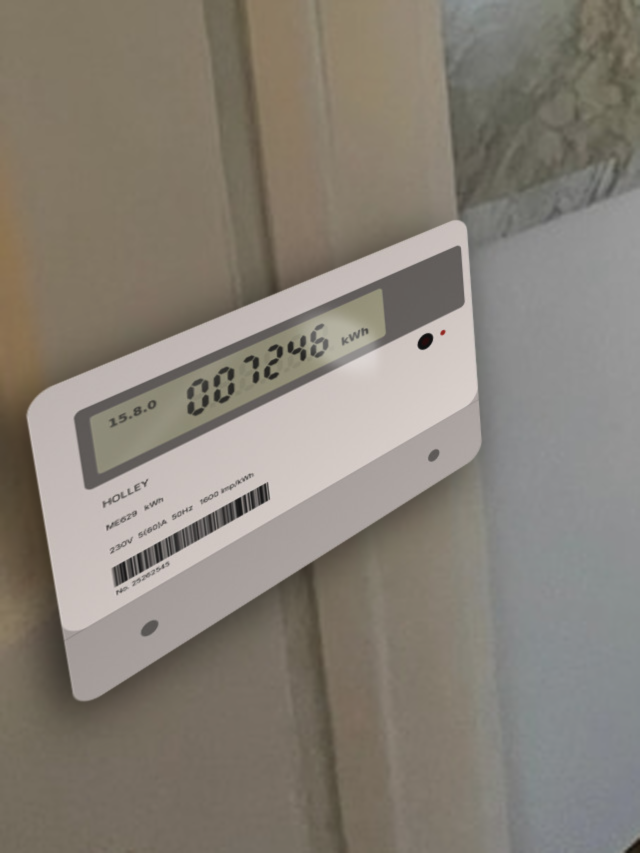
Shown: 7246
